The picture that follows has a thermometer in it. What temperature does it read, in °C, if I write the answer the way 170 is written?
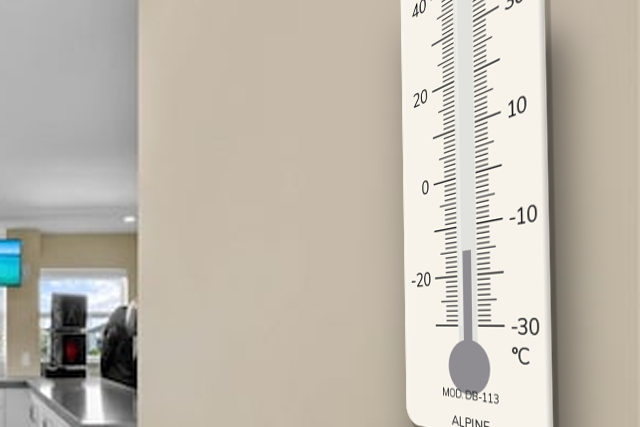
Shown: -15
